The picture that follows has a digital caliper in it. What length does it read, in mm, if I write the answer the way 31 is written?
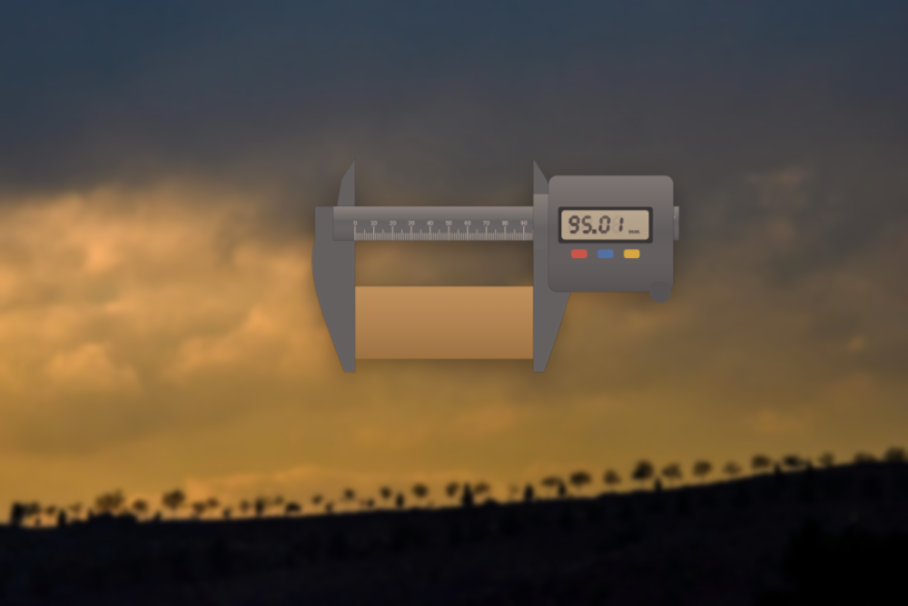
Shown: 95.01
